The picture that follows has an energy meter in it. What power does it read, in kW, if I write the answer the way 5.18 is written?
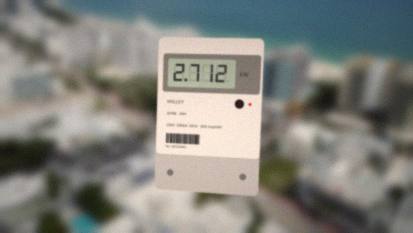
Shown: 2.712
